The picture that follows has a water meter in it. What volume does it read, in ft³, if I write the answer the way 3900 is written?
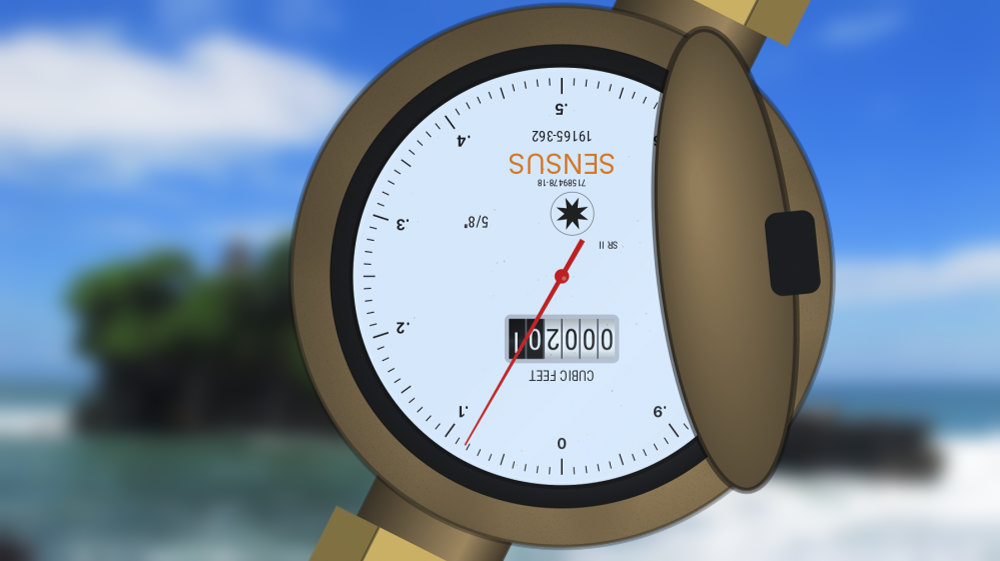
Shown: 201.08
